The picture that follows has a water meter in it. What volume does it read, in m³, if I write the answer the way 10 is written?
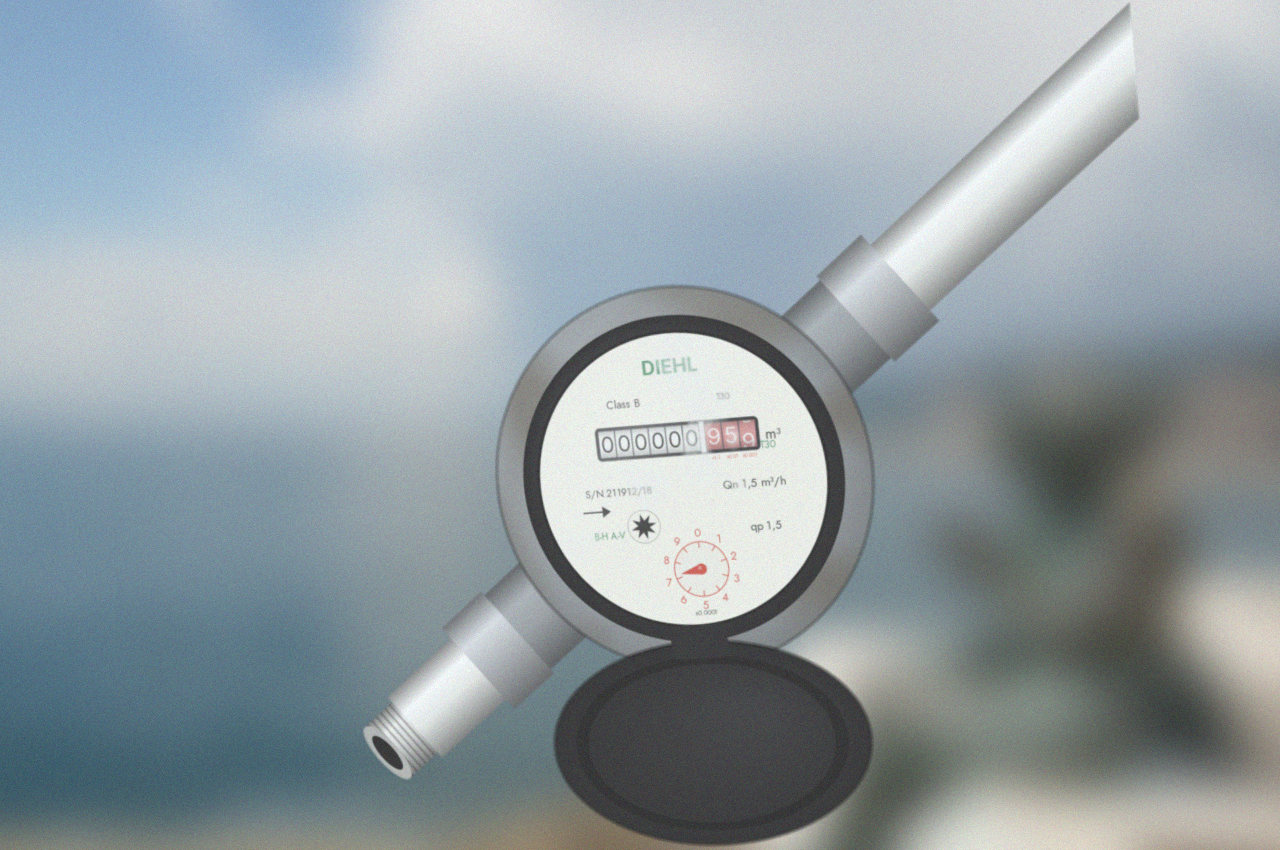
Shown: 0.9587
